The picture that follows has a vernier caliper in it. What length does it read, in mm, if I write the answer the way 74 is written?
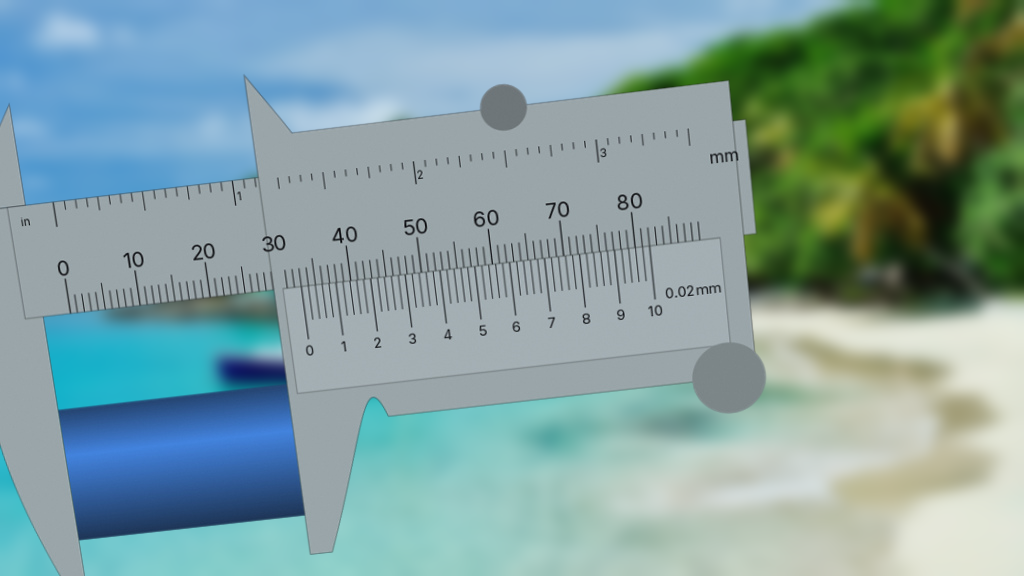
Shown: 33.0
